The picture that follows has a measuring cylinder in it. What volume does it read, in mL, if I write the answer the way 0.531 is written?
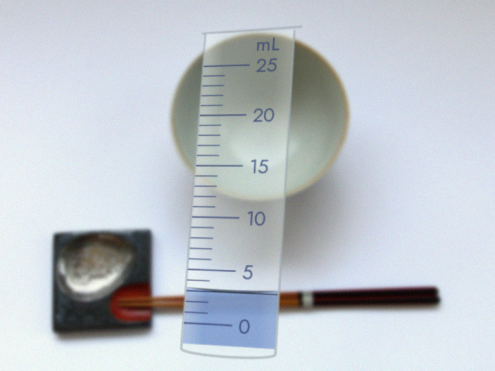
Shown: 3
